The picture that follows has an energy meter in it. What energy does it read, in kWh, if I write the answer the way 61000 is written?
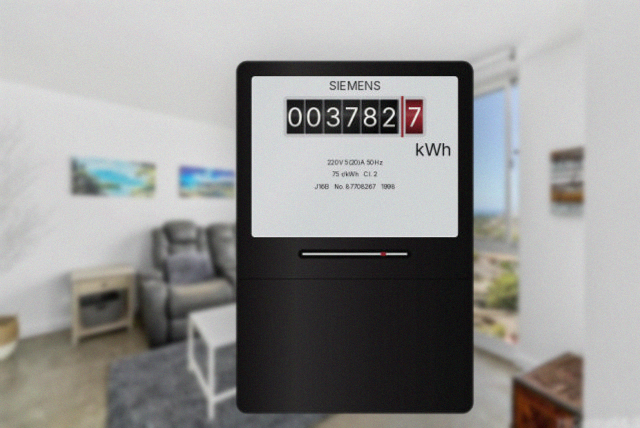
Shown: 3782.7
